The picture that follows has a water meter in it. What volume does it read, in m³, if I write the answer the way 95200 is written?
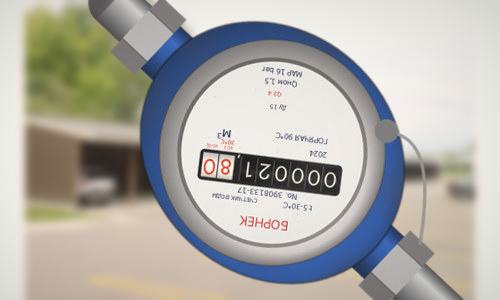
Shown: 21.80
